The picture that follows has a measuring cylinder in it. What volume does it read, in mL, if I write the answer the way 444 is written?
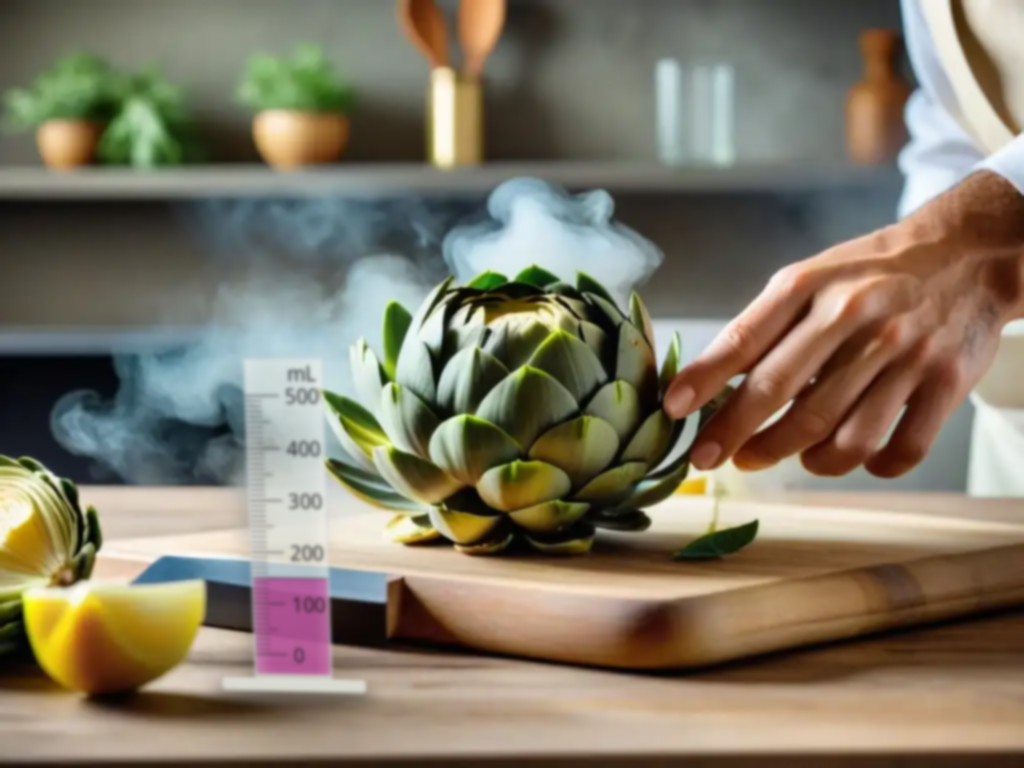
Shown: 150
